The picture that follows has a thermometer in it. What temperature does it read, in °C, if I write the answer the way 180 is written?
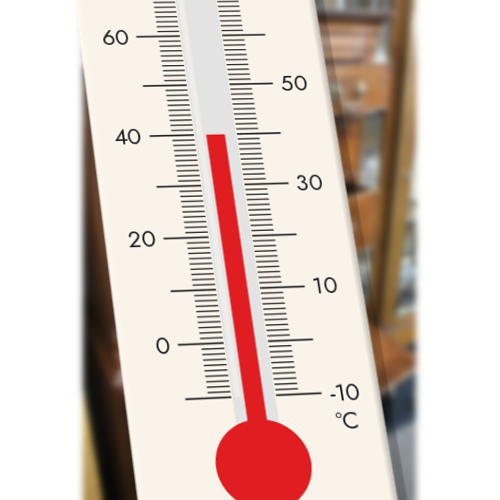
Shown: 40
